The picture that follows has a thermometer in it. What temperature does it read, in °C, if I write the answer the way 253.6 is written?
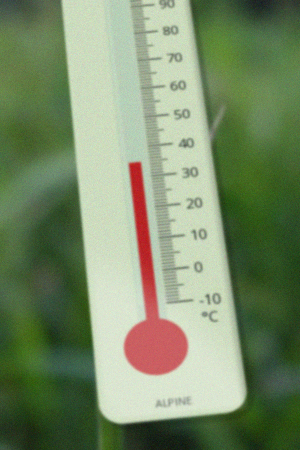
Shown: 35
